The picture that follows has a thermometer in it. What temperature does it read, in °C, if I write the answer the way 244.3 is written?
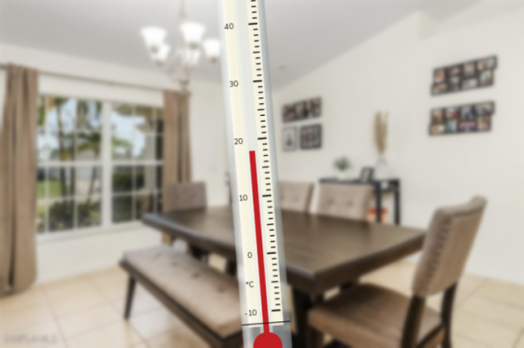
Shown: 18
